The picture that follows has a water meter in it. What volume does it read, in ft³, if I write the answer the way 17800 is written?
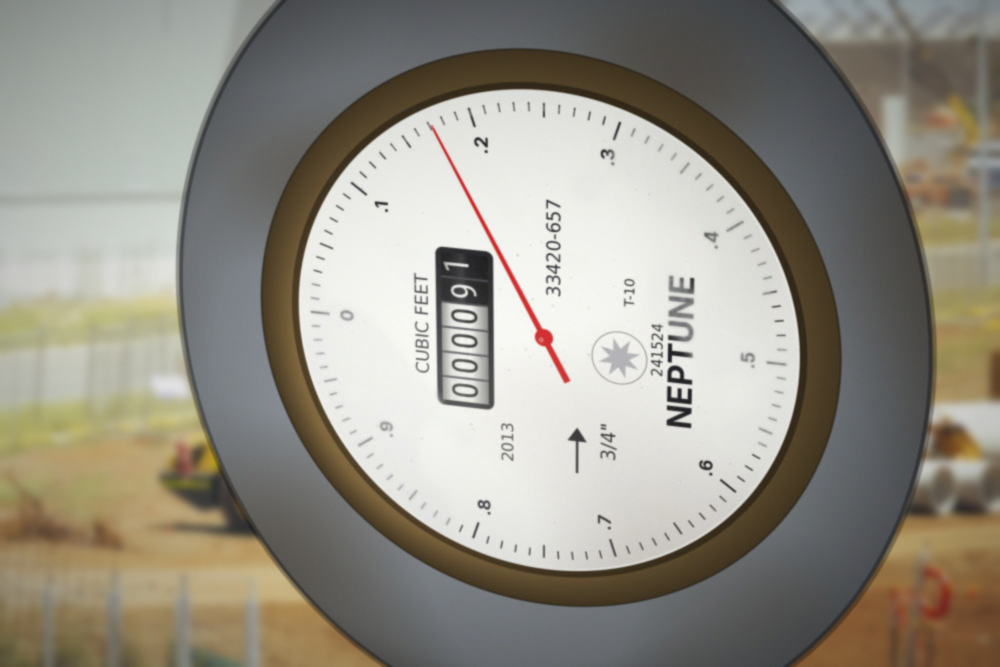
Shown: 91.17
